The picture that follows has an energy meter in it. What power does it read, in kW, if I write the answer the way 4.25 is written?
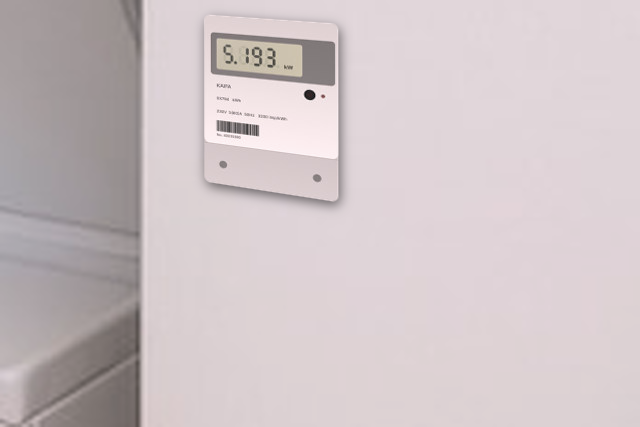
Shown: 5.193
